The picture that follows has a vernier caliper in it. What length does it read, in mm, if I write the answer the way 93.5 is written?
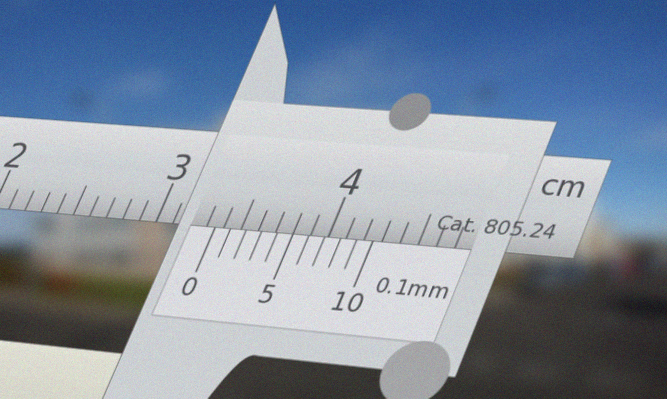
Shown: 33.5
